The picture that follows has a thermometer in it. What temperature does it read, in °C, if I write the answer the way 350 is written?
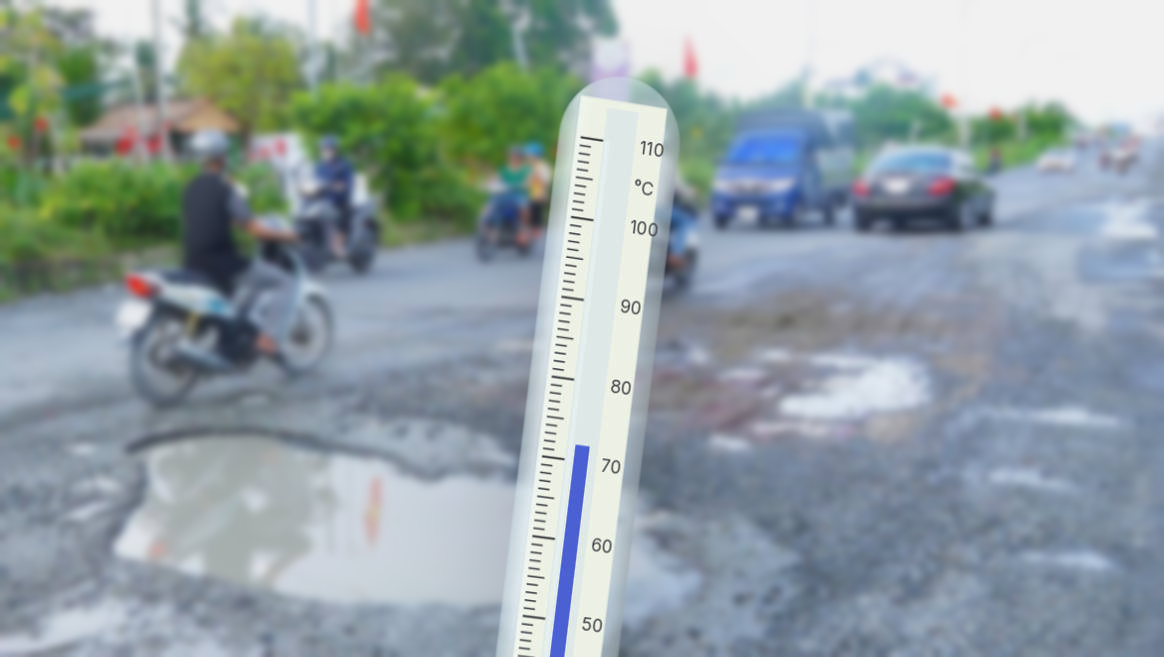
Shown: 72
